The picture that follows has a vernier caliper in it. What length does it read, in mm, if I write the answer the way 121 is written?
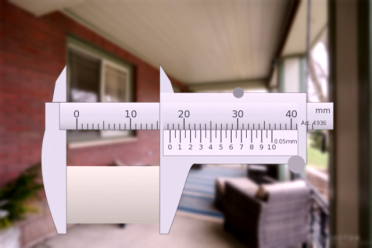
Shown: 17.4
